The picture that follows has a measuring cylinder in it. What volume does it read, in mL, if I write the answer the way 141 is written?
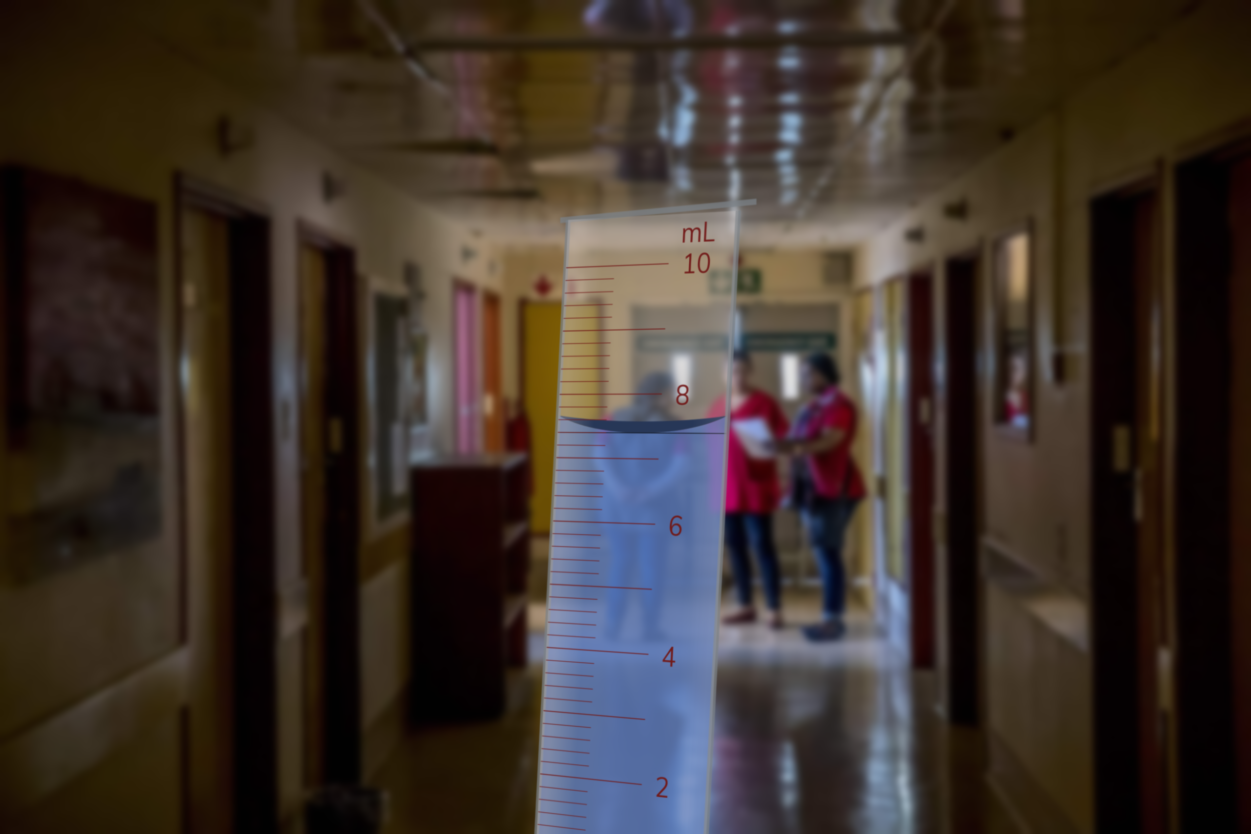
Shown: 7.4
